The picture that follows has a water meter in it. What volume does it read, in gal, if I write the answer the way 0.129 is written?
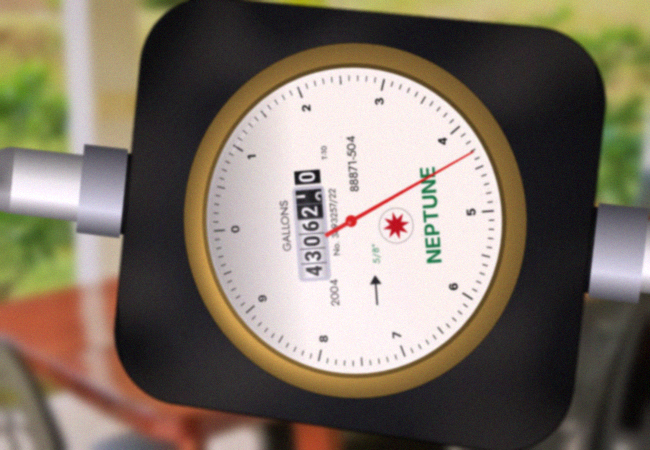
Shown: 4306214.3
